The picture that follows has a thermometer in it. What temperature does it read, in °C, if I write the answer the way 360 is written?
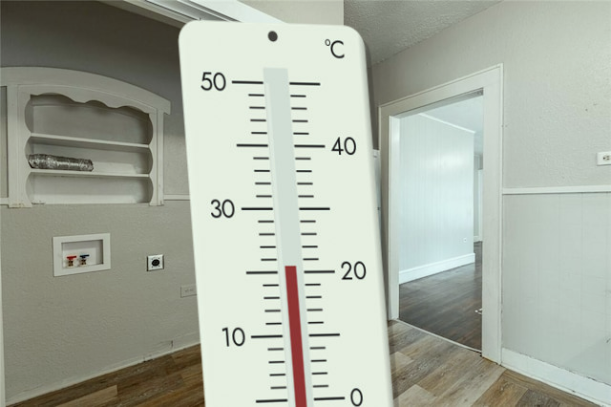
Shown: 21
